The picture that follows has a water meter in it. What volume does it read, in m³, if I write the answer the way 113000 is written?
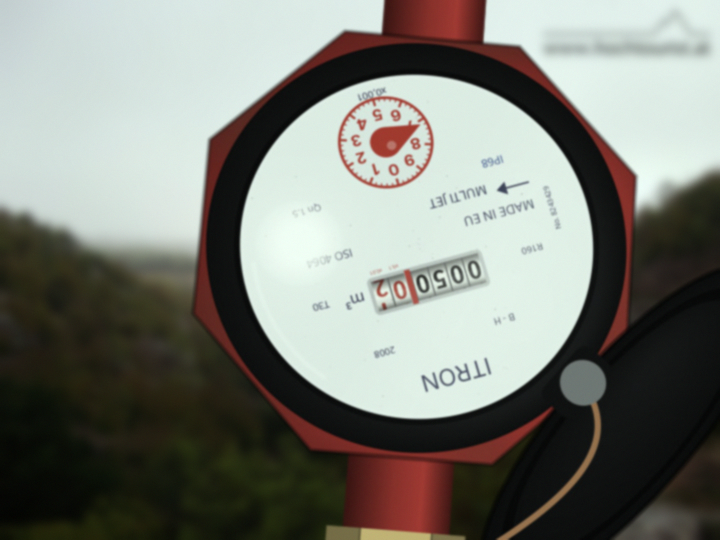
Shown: 50.017
